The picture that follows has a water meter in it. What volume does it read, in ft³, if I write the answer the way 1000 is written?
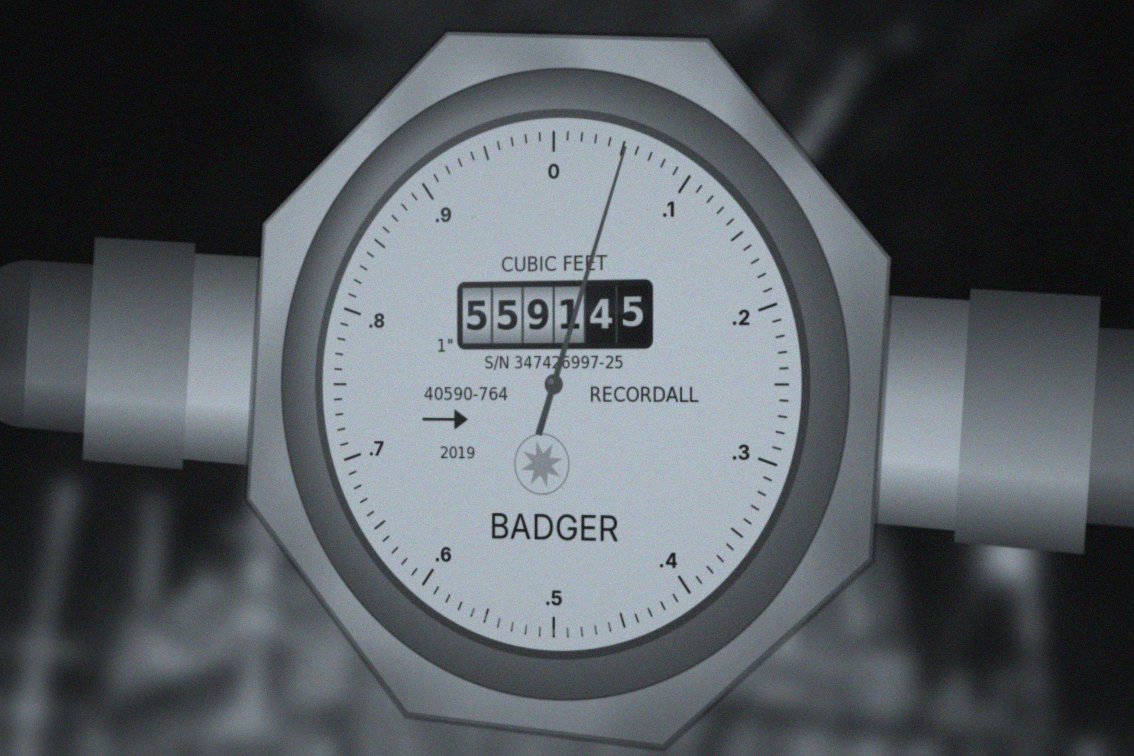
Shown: 559145.05
